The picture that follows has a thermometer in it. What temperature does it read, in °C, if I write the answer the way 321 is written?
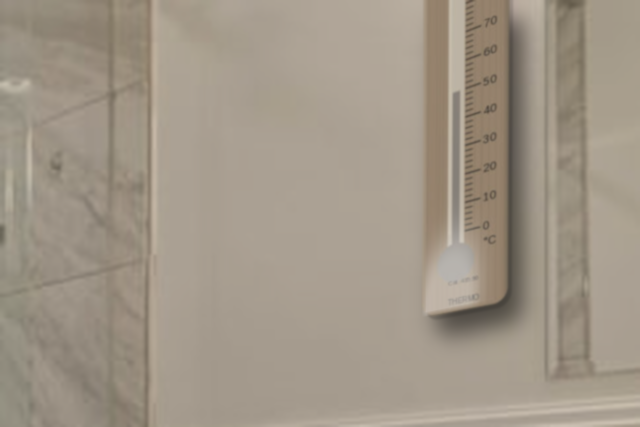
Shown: 50
